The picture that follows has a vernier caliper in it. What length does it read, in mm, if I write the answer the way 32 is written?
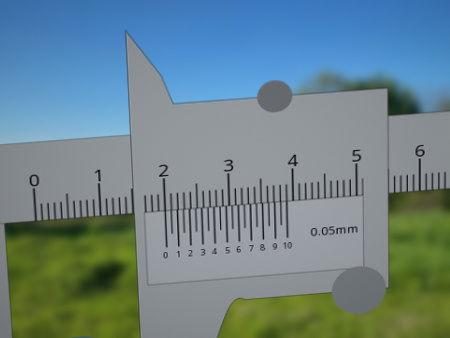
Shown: 20.0
